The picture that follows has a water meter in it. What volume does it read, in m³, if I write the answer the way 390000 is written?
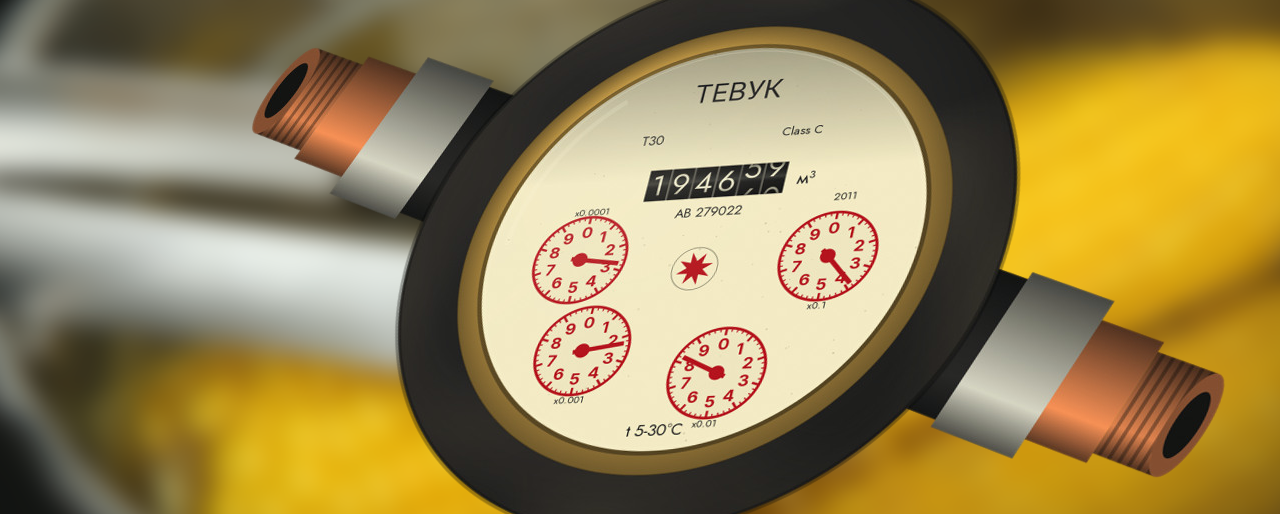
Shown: 194659.3822
